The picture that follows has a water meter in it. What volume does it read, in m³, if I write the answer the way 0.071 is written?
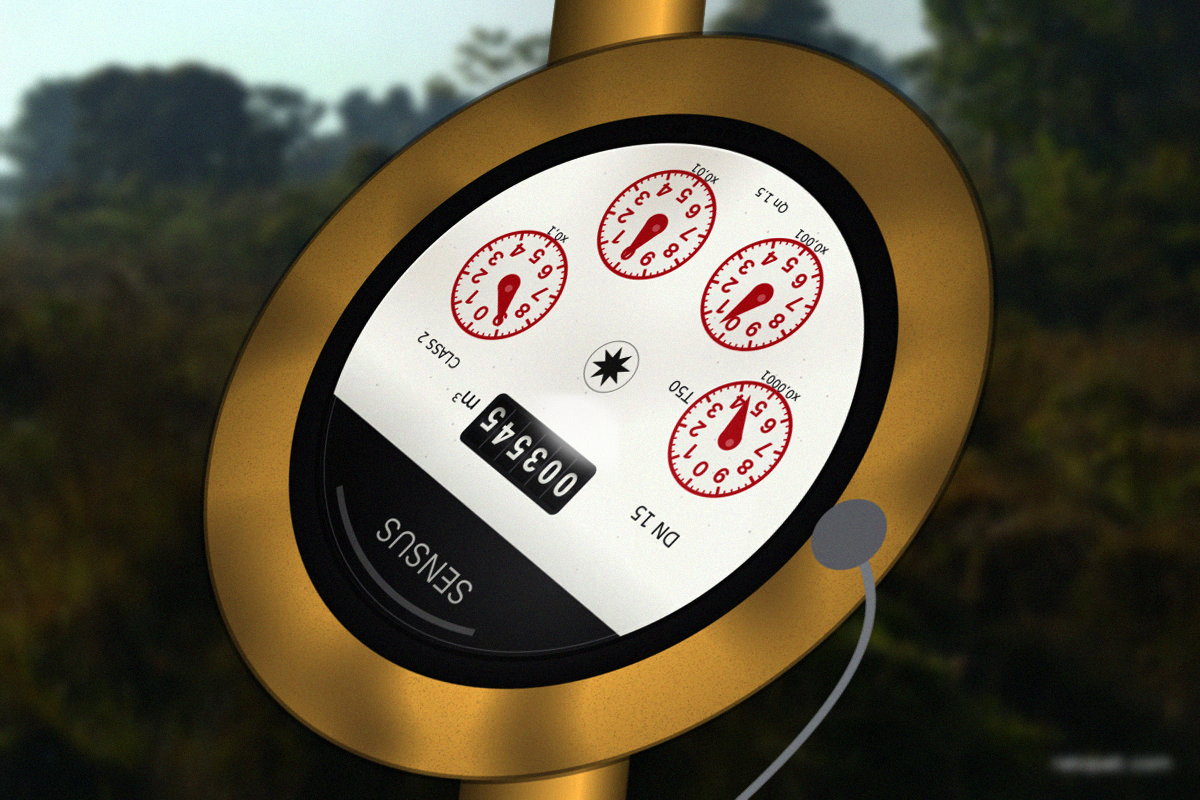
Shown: 3544.9004
